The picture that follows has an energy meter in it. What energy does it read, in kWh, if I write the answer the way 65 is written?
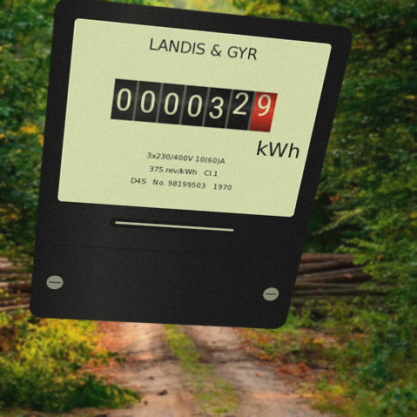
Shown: 32.9
